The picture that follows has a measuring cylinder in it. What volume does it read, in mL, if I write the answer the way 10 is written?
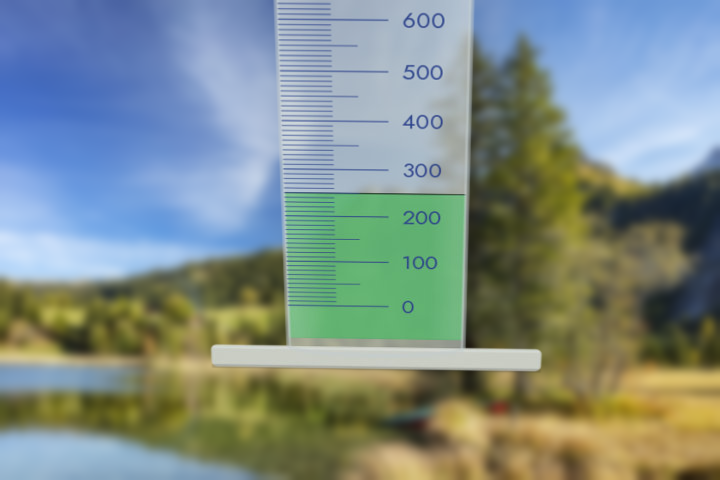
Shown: 250
